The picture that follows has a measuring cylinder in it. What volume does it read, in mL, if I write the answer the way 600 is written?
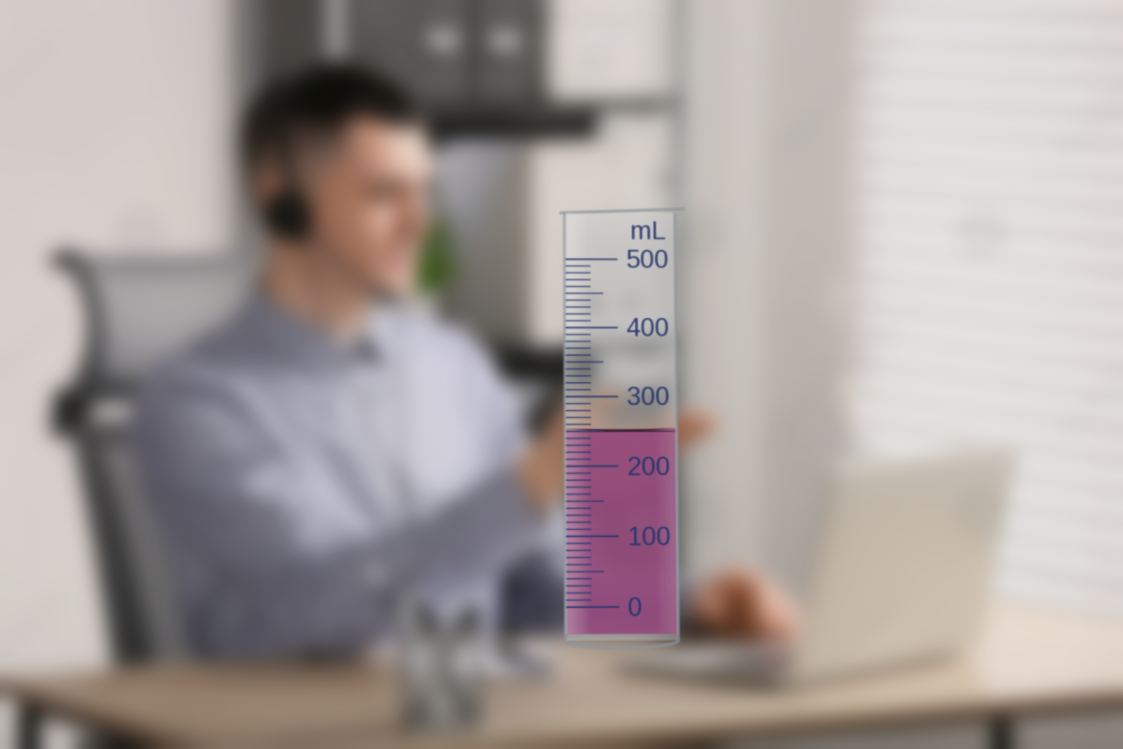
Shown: 250
